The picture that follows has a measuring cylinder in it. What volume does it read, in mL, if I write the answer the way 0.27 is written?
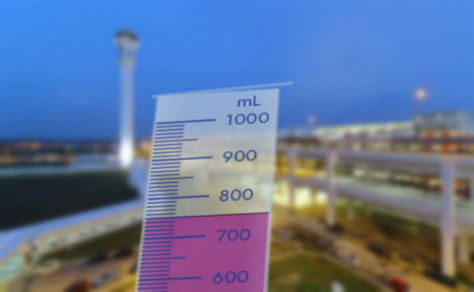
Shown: 750
